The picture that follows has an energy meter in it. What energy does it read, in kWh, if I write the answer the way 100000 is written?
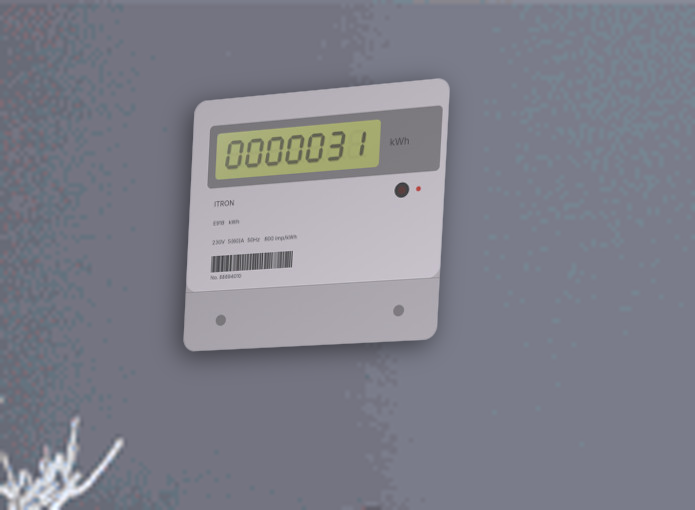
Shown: 31
